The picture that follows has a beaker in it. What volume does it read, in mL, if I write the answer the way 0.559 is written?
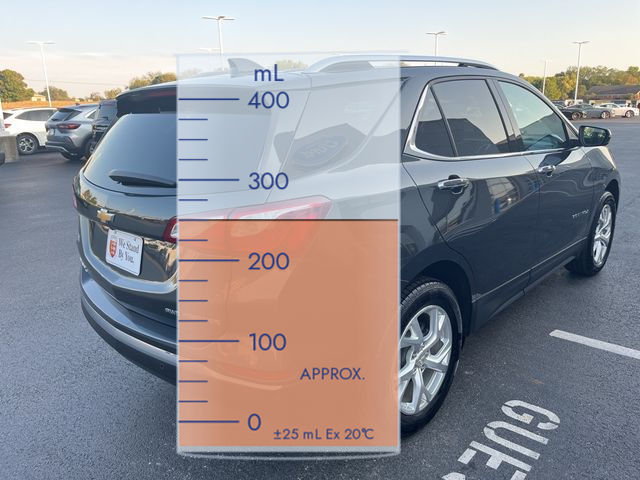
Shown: 250
